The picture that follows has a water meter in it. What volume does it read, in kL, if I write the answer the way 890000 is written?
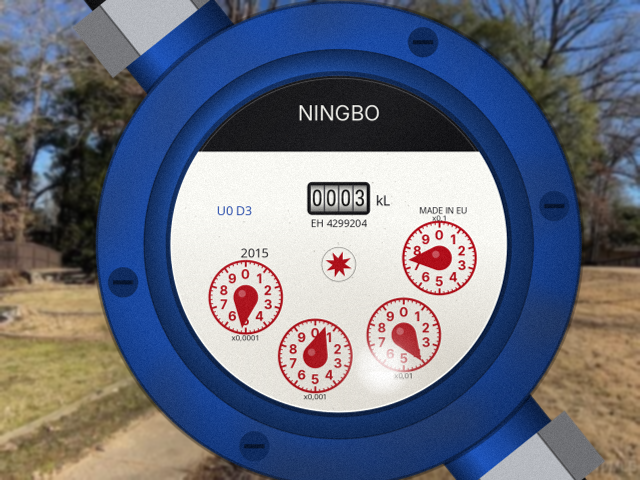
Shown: 3.7405
